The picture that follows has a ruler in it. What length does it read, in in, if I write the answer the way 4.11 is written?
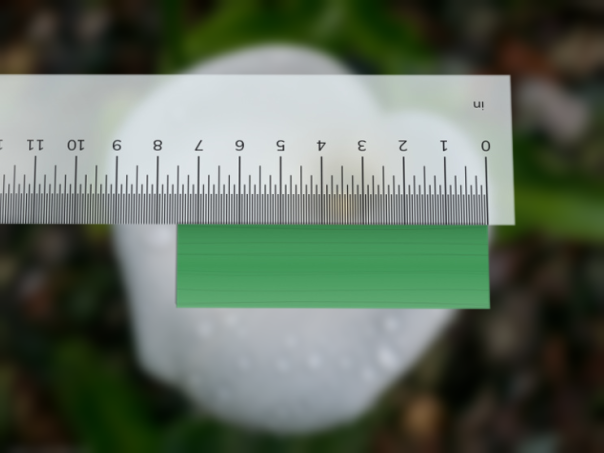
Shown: 7.5
